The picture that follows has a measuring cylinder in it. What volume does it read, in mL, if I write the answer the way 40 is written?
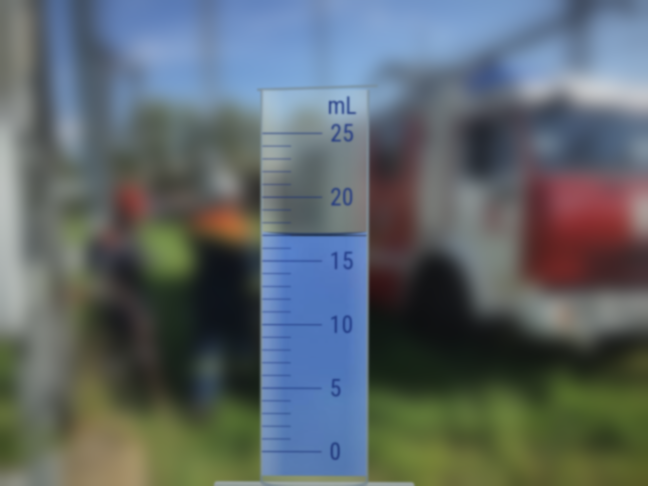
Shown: 17
